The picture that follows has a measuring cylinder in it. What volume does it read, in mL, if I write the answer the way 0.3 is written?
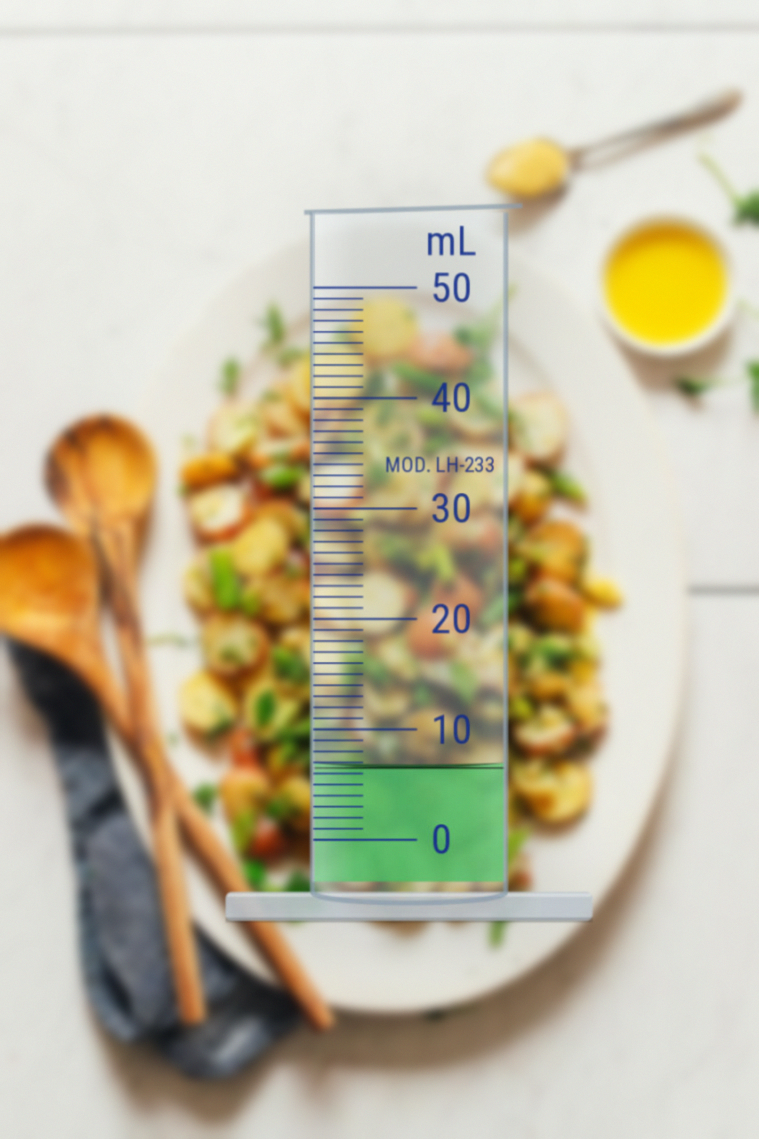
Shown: 6.5
